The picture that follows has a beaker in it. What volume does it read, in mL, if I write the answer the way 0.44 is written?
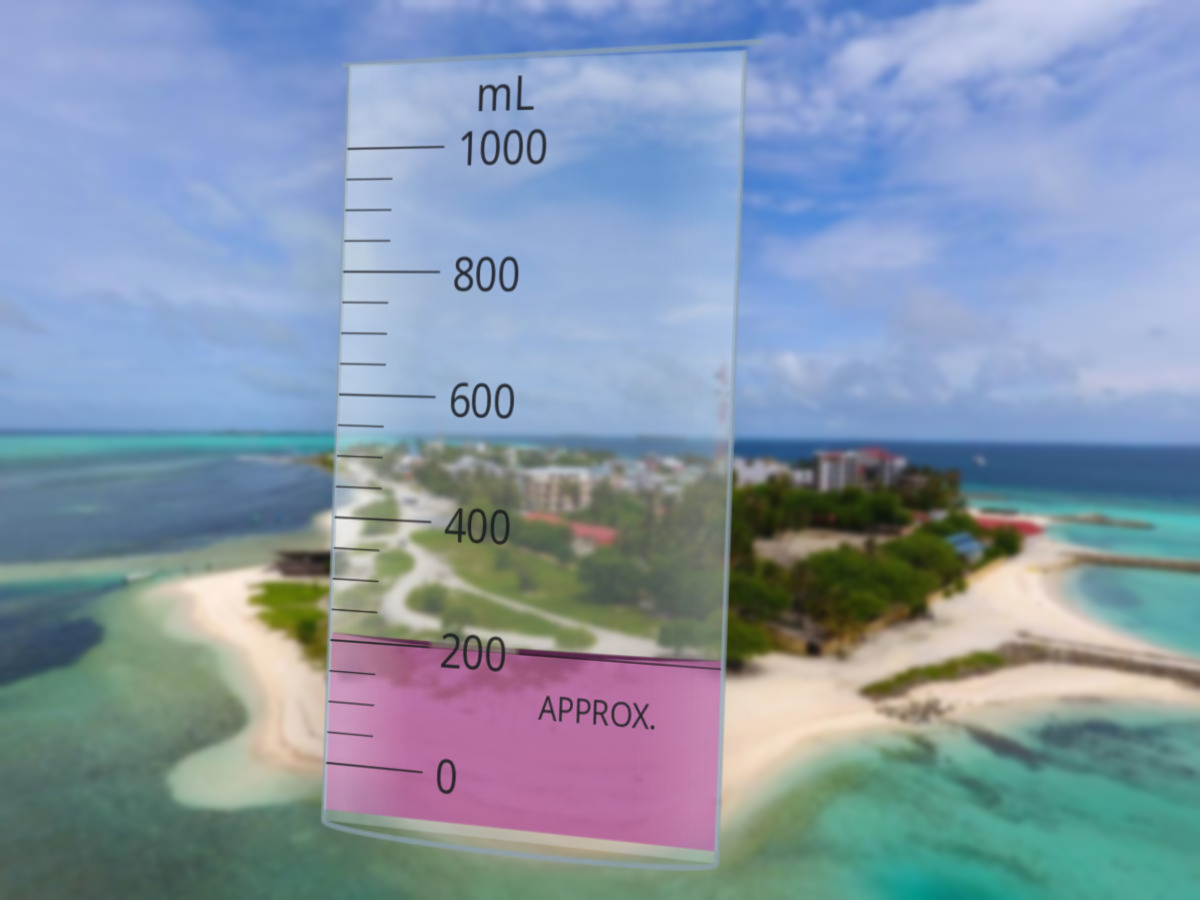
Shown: 200
